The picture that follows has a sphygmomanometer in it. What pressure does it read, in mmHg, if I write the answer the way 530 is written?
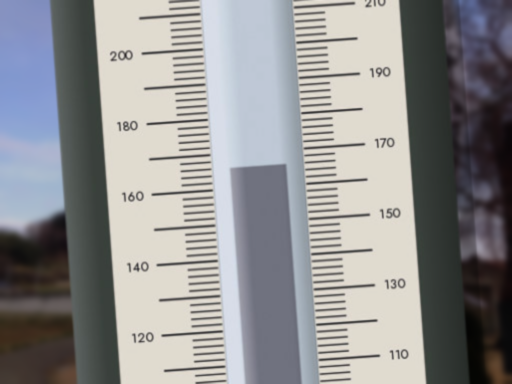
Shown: 166
